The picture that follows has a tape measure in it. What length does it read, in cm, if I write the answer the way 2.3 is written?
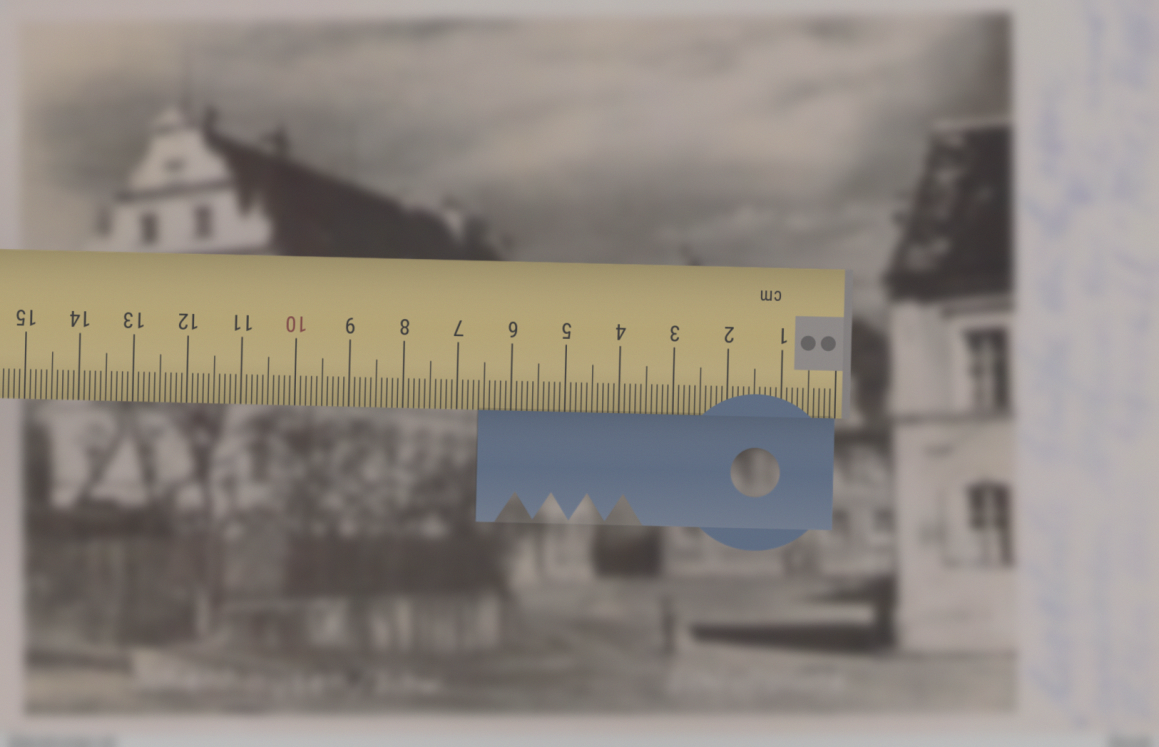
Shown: 6.6
